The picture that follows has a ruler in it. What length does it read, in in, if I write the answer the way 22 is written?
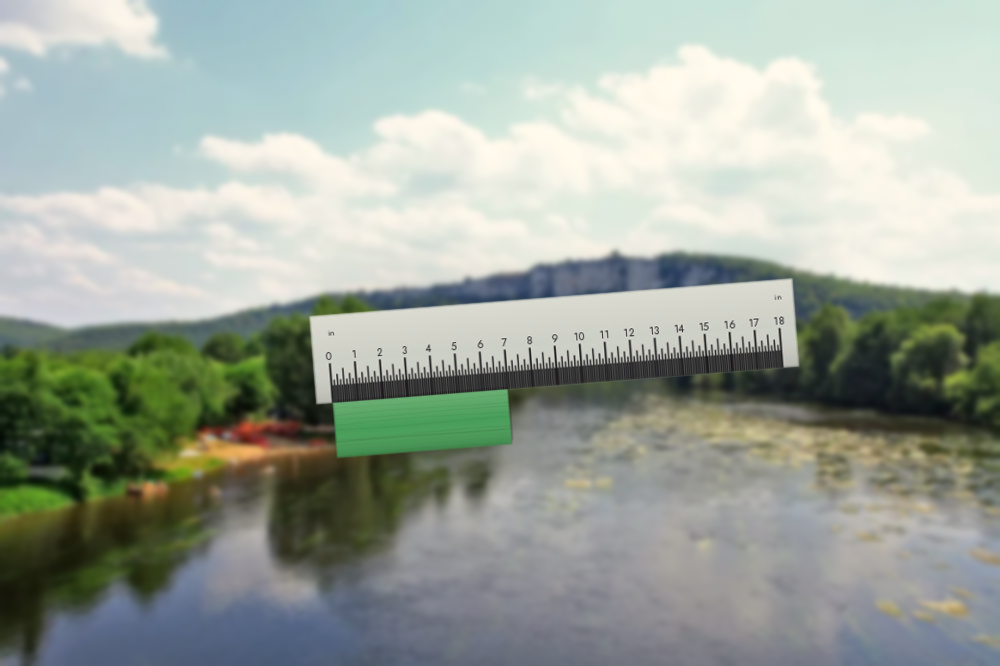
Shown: 7
